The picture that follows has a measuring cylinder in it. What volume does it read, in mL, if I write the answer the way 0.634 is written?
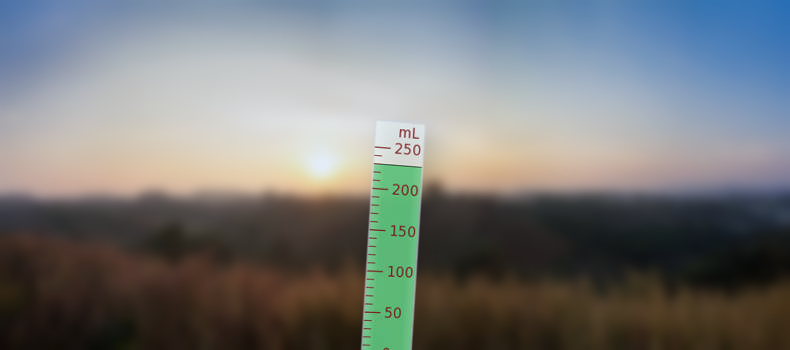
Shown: 230
